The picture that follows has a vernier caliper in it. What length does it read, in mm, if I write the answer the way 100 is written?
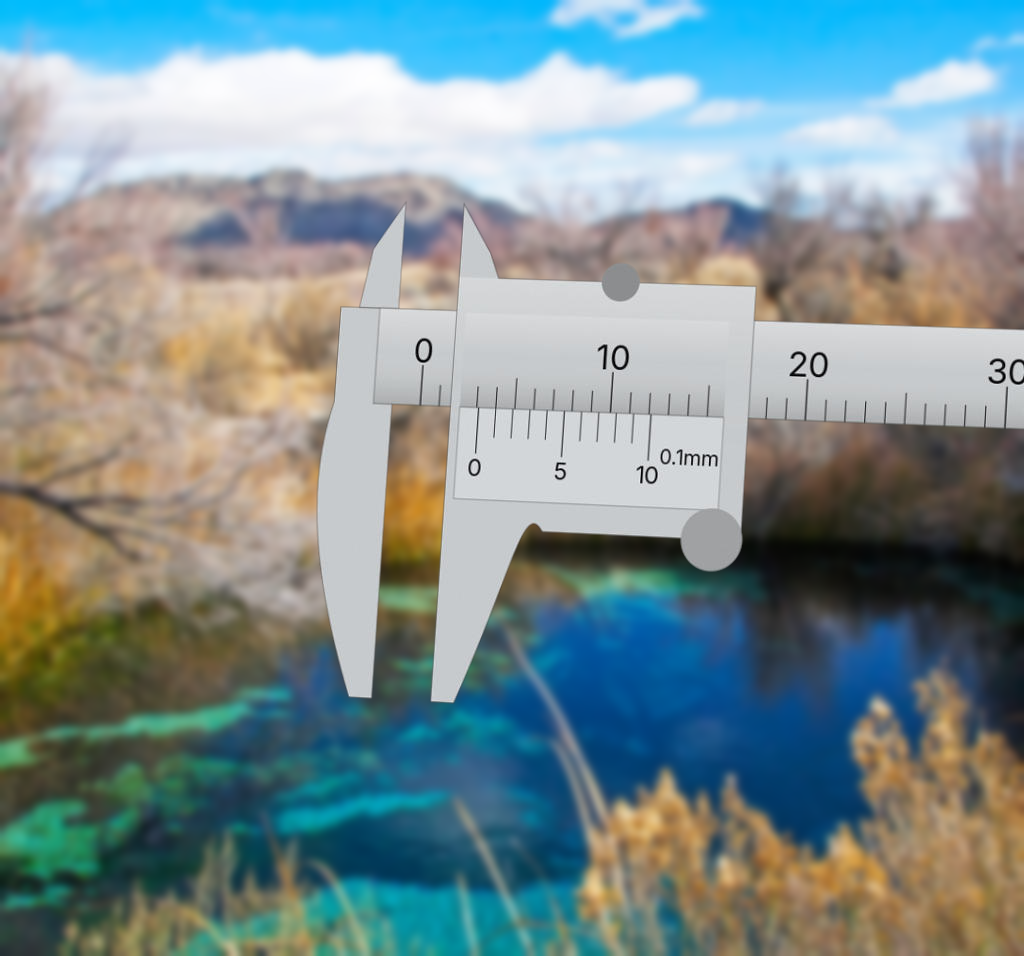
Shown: 3.1
